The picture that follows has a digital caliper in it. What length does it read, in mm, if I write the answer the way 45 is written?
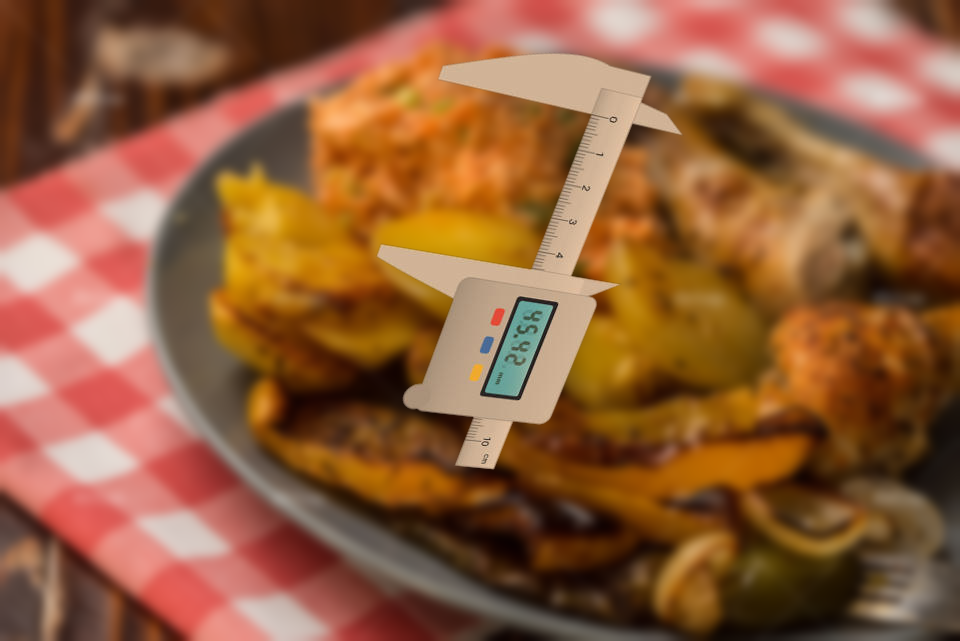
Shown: 45.42
